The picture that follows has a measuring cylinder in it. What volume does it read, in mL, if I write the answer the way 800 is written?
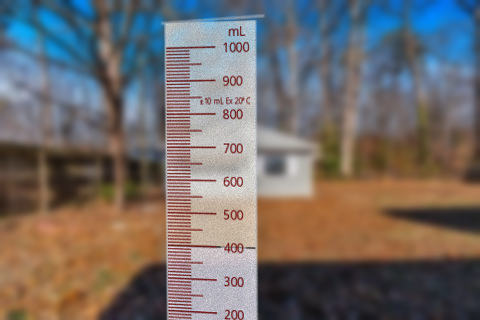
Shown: 400
